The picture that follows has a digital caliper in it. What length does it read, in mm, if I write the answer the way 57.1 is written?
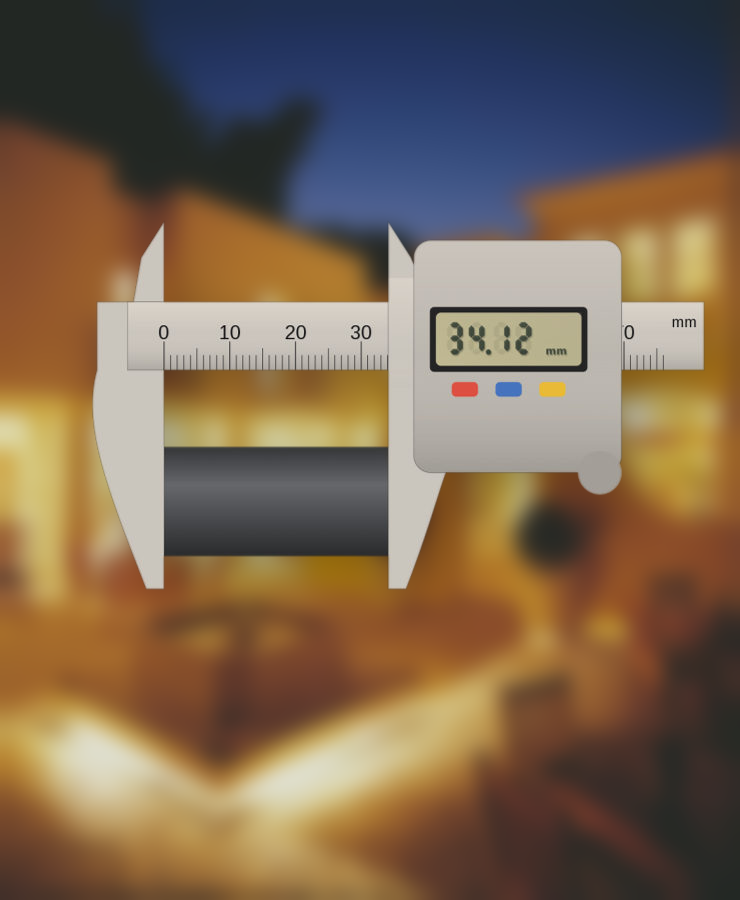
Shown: 34.12
